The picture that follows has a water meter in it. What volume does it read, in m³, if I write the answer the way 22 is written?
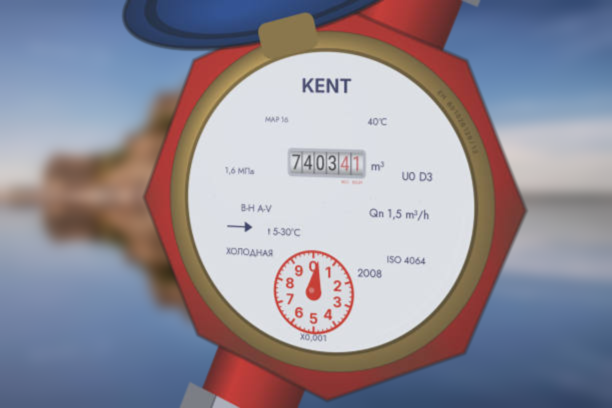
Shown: 7403.410
